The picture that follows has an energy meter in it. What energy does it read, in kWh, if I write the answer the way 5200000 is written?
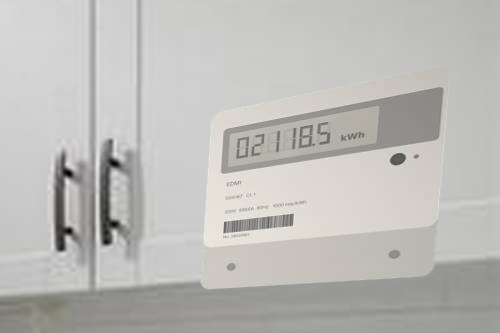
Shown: 2118.5
